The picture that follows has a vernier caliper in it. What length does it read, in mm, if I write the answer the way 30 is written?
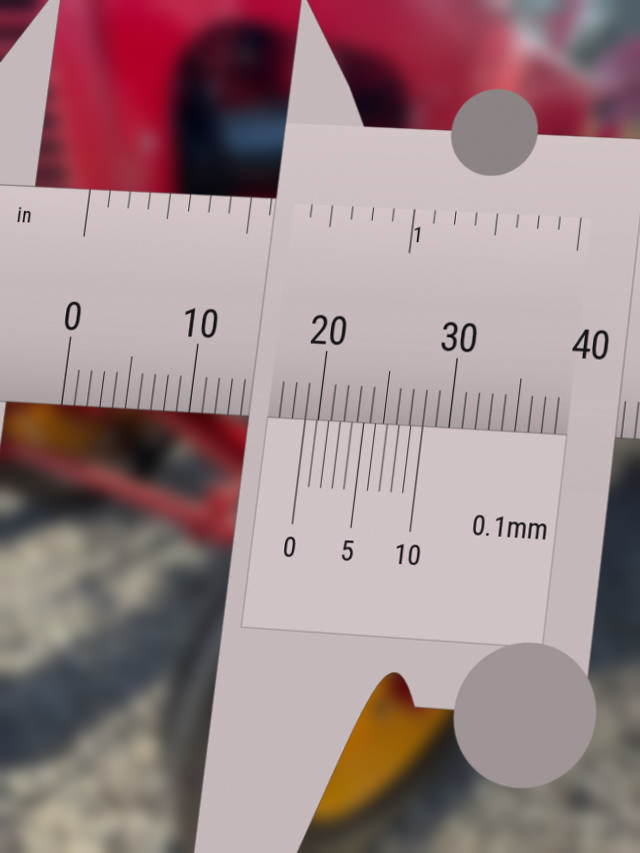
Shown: 19.0
